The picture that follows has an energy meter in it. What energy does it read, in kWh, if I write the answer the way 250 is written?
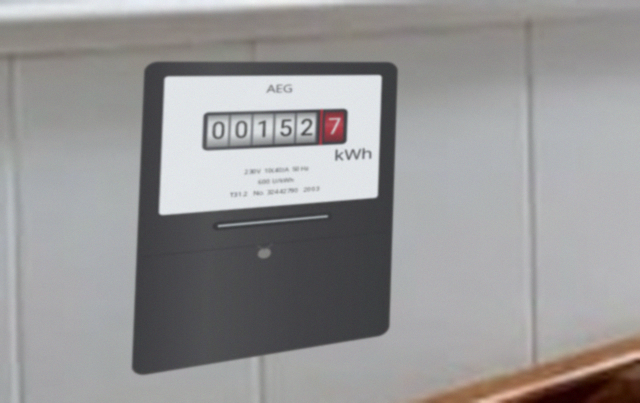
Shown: 152.7
